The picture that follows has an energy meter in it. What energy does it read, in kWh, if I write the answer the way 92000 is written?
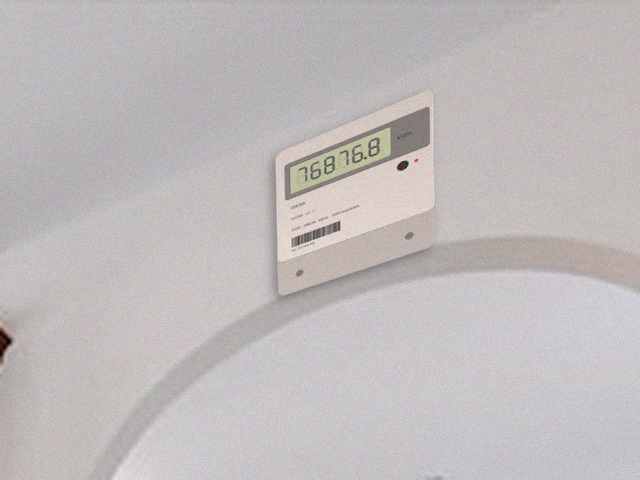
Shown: 76876.8
